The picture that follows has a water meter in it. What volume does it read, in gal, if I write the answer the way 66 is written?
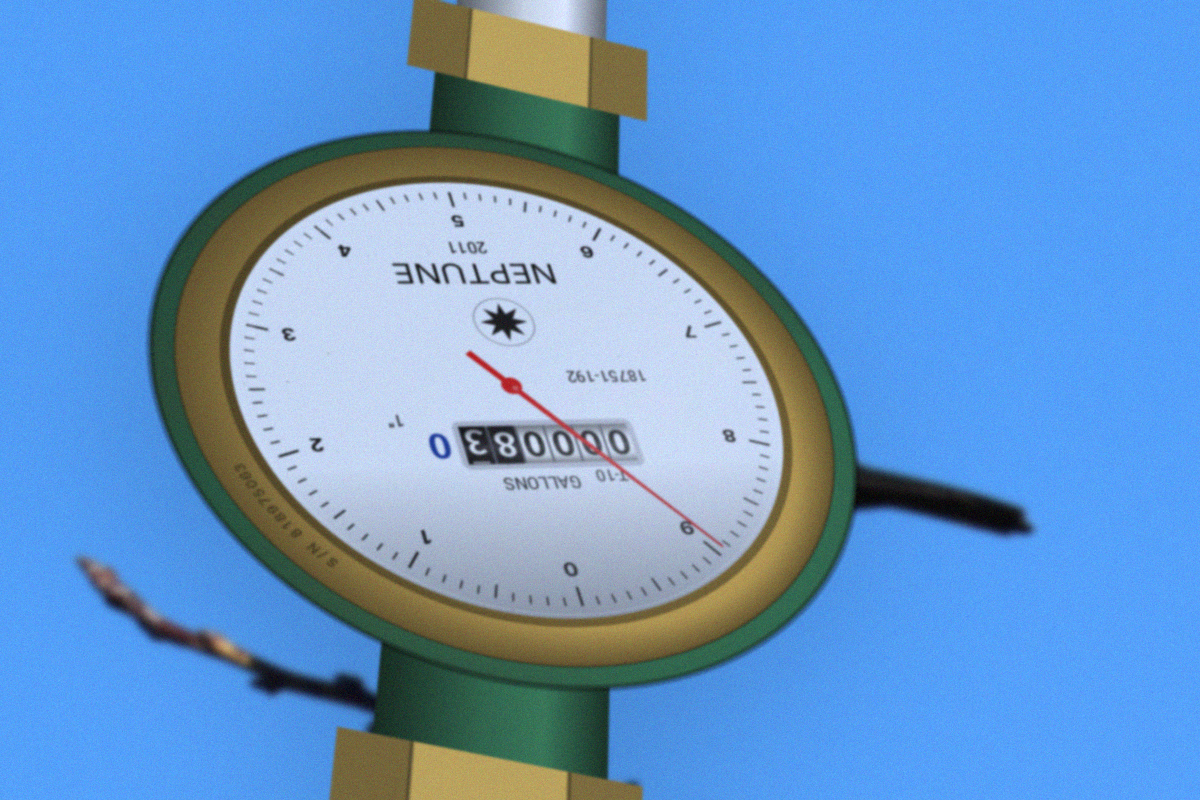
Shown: 828.9
